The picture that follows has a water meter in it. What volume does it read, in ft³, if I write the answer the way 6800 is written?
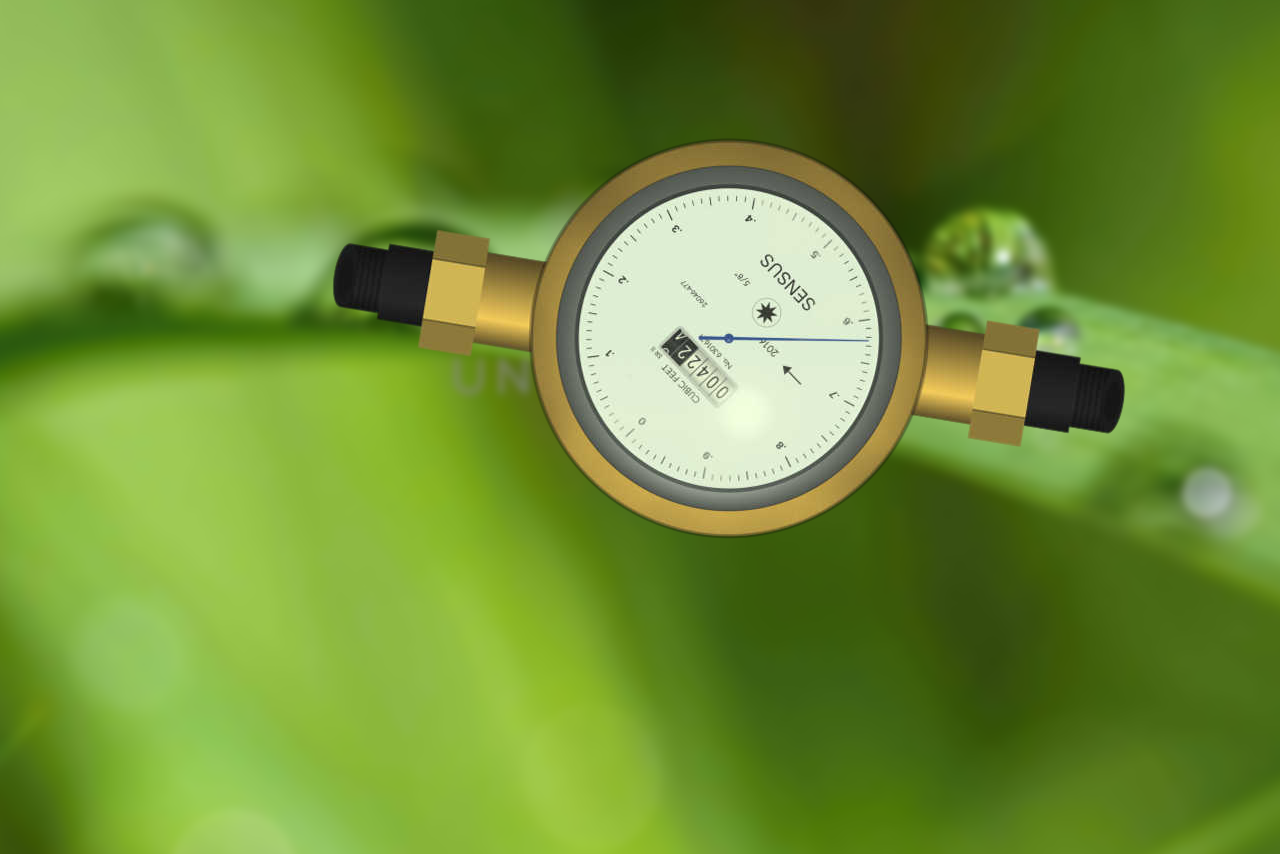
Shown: 4223.62
